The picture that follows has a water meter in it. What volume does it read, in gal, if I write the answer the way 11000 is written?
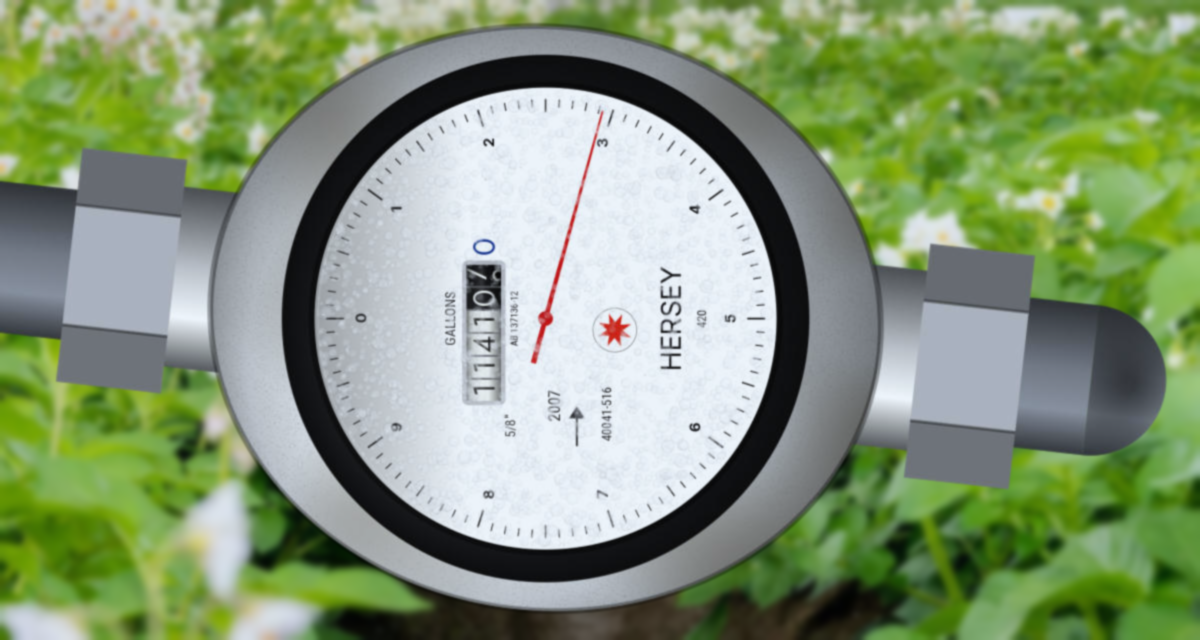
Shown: 1141072.9
